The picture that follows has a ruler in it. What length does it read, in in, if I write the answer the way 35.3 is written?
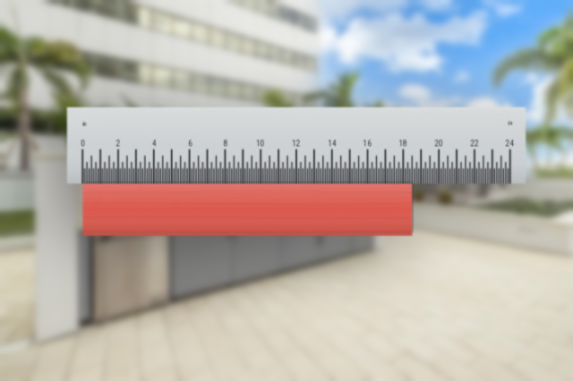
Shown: 18.5
